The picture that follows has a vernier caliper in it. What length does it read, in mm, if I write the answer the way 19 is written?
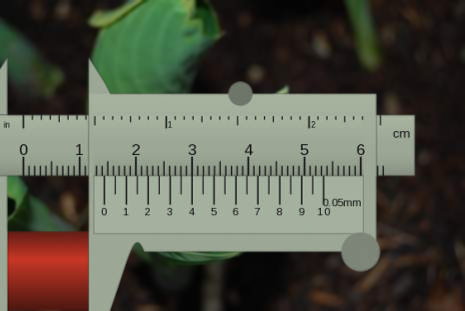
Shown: 14.4
